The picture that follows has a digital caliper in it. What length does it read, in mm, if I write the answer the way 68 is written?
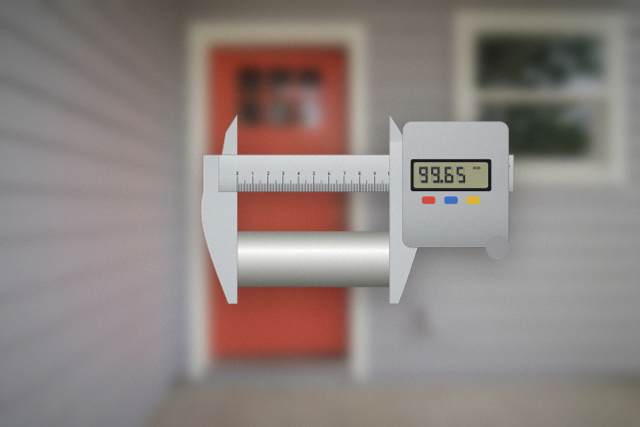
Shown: 99.65
